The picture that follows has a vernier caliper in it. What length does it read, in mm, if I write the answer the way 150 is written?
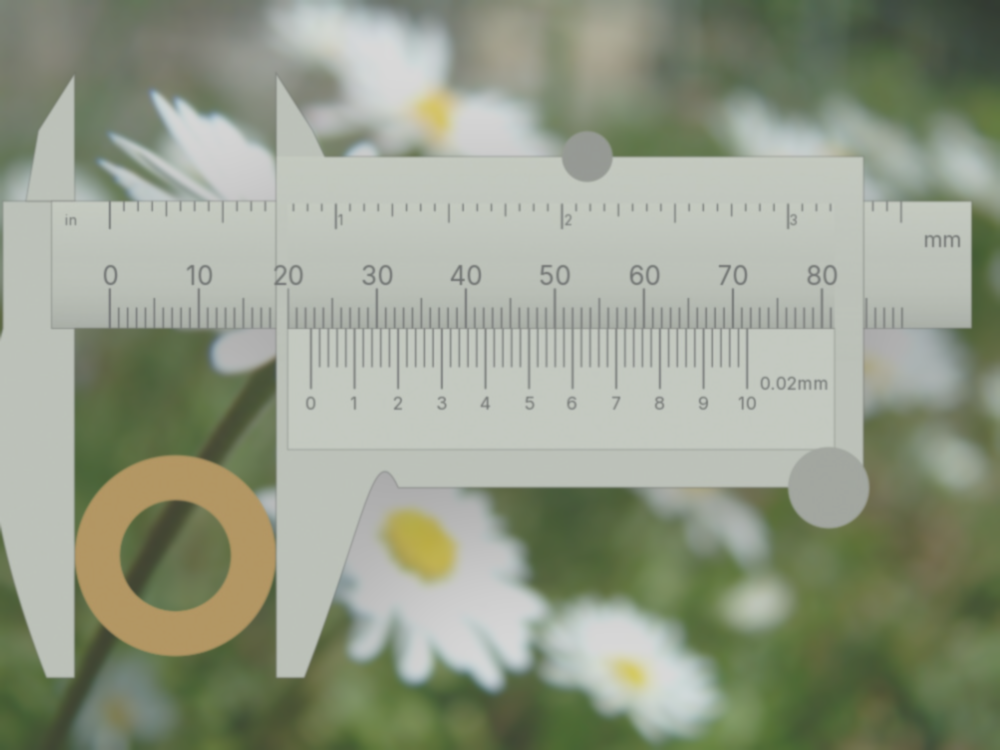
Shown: 22.6
